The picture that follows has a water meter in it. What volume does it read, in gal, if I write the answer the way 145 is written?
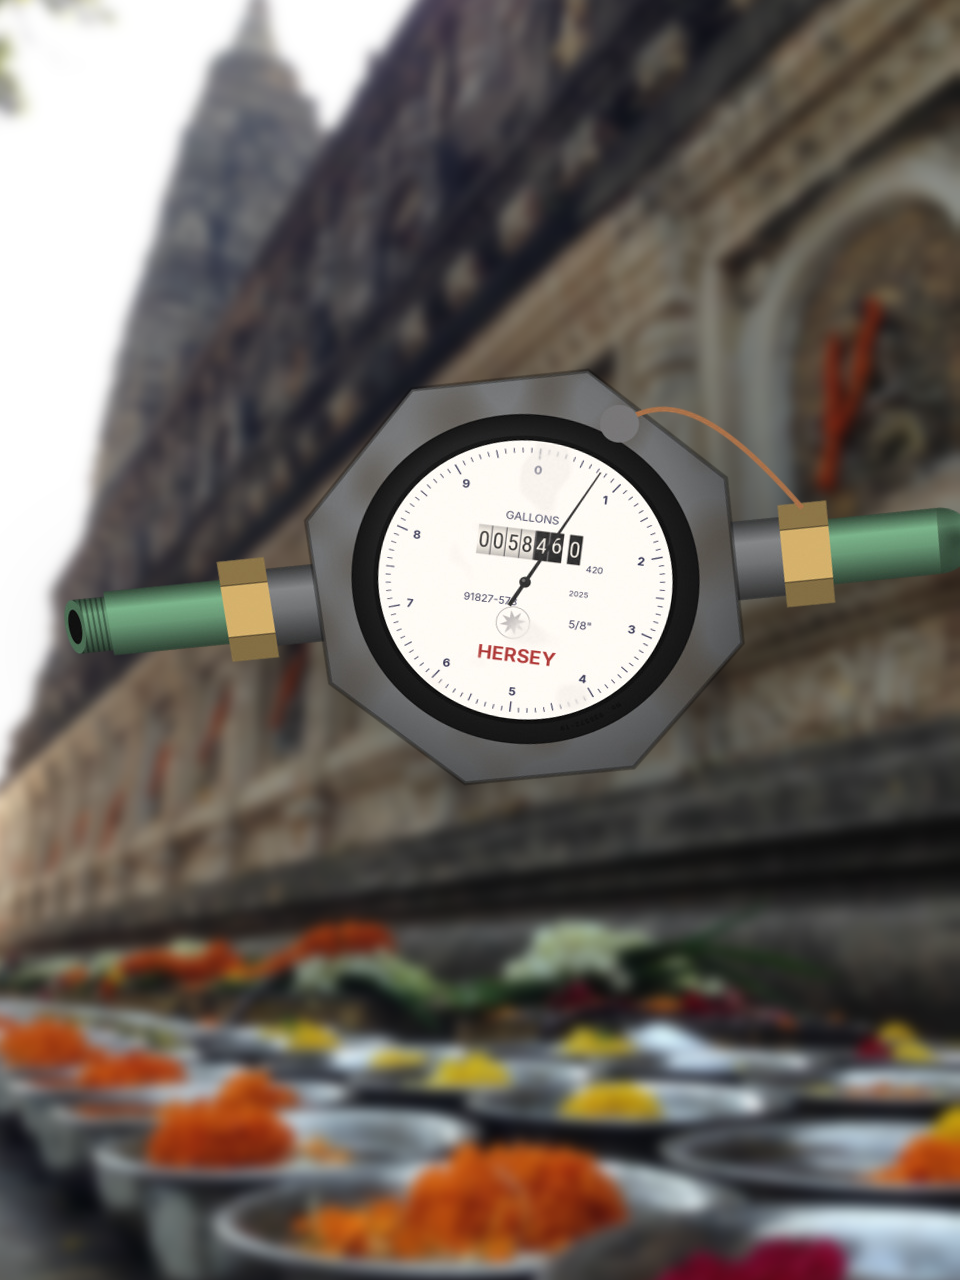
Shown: 58460.7
